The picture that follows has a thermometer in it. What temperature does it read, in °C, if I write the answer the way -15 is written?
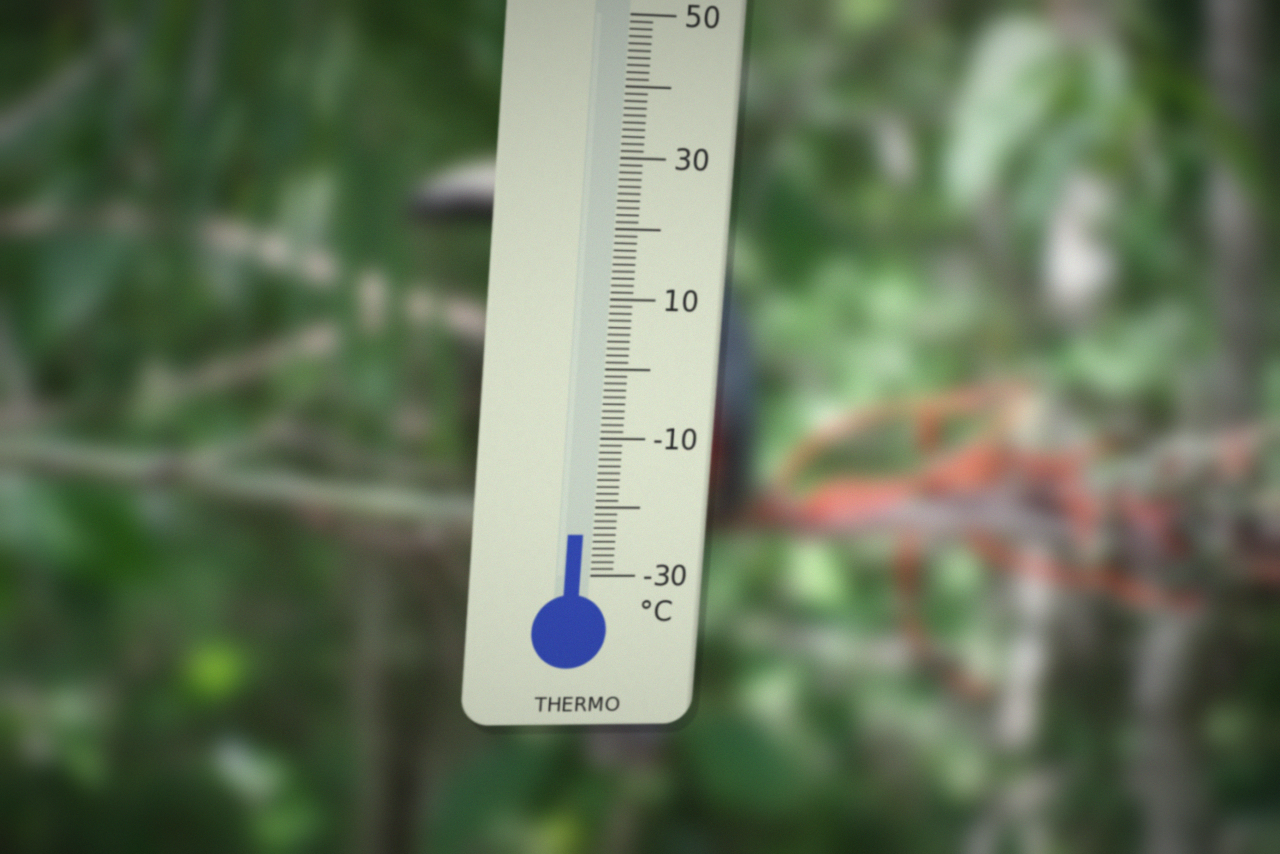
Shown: -24
